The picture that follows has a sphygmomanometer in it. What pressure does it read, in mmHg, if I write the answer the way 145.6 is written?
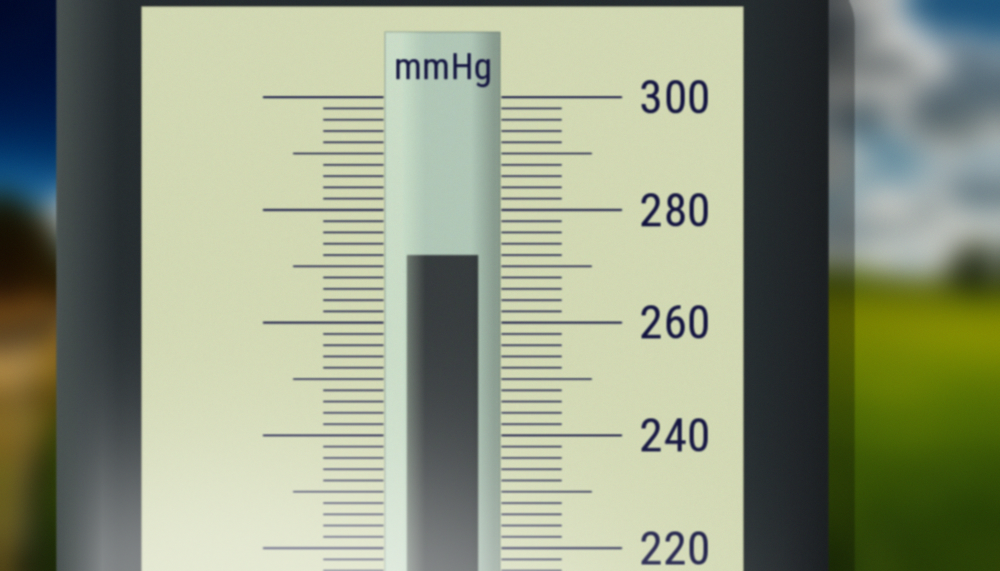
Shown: 272
